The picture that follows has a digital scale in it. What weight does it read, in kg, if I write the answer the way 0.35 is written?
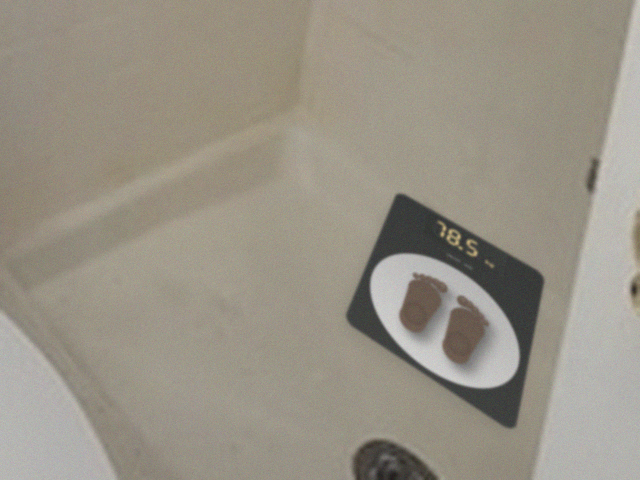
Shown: 78.5
